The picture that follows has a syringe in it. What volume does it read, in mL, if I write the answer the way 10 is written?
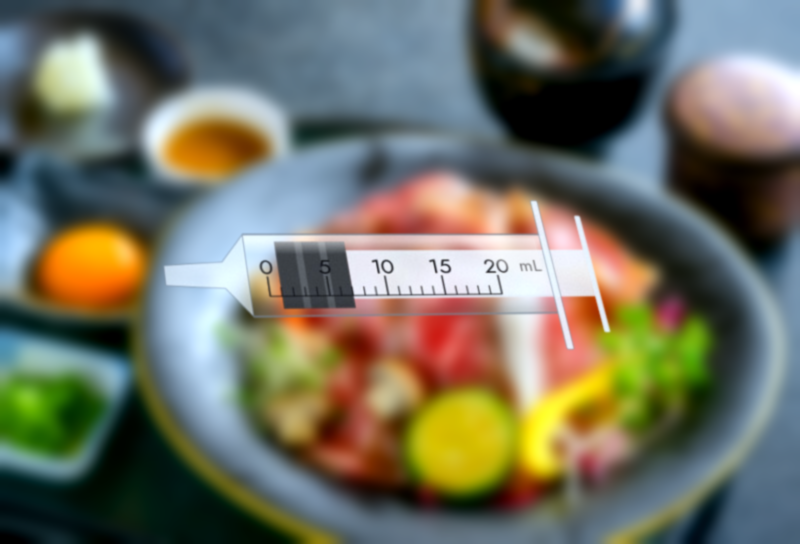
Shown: 1
